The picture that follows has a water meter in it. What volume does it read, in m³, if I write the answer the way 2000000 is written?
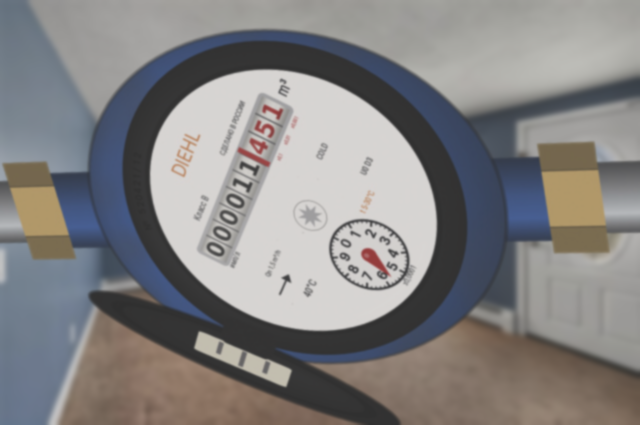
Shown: 11.4515
